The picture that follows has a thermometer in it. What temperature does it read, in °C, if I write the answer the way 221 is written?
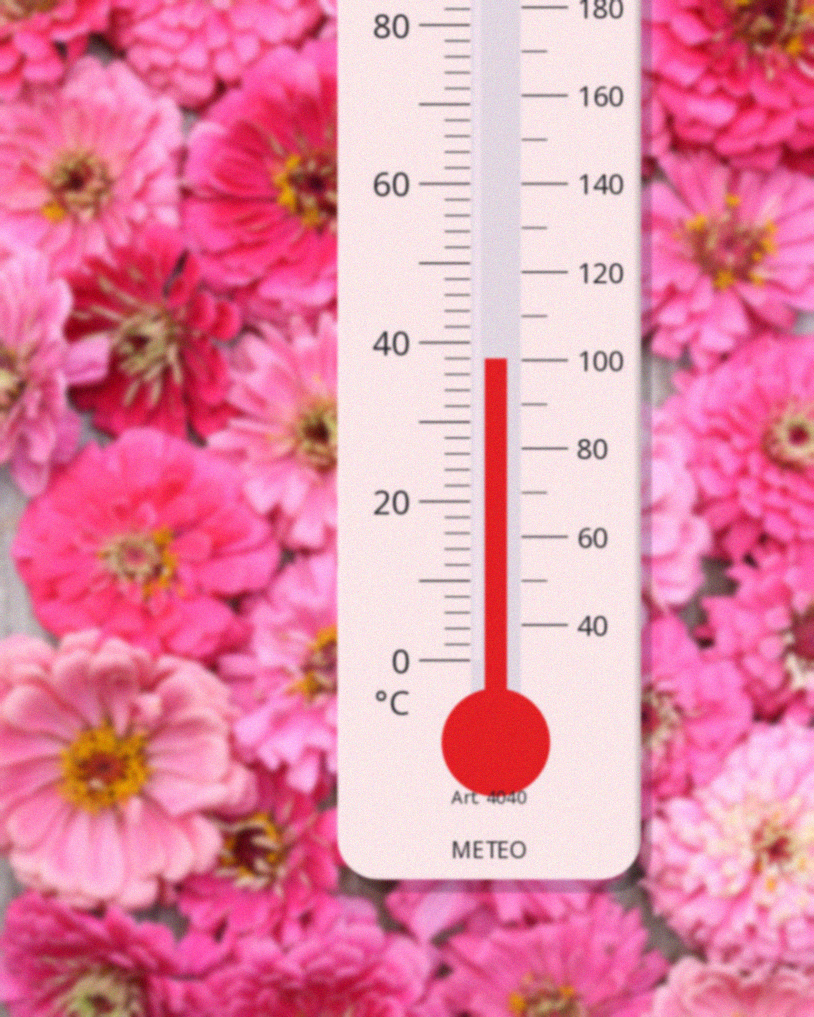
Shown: 38
